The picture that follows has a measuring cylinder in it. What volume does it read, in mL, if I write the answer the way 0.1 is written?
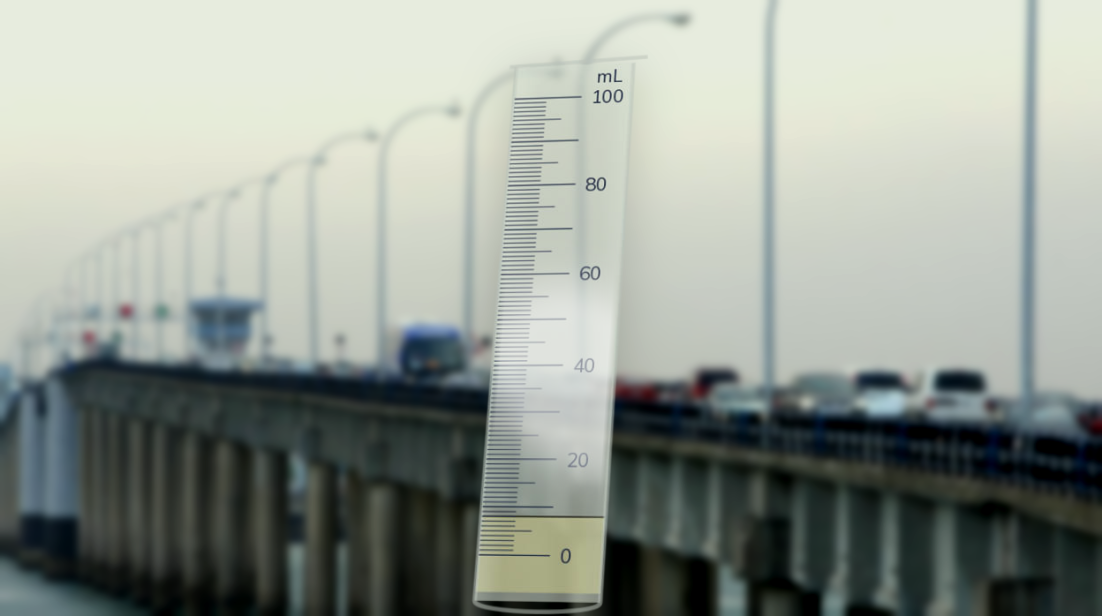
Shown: 8
